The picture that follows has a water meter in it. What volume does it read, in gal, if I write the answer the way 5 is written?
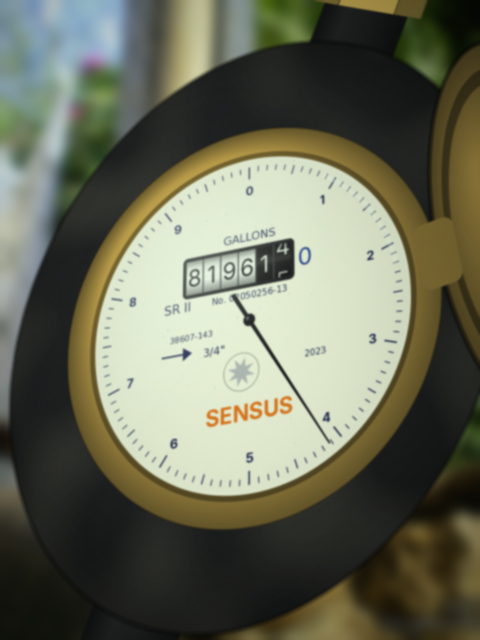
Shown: 8196144.1
